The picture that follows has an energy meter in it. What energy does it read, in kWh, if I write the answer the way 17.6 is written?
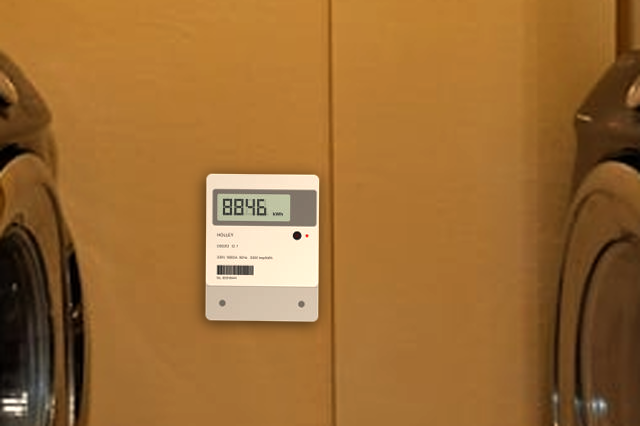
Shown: 8846
